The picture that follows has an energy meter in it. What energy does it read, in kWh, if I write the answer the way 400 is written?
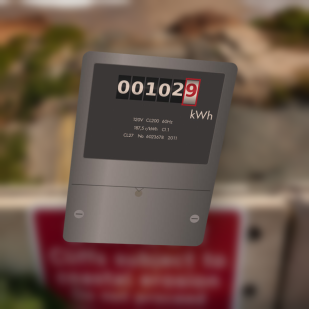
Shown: 102.9
